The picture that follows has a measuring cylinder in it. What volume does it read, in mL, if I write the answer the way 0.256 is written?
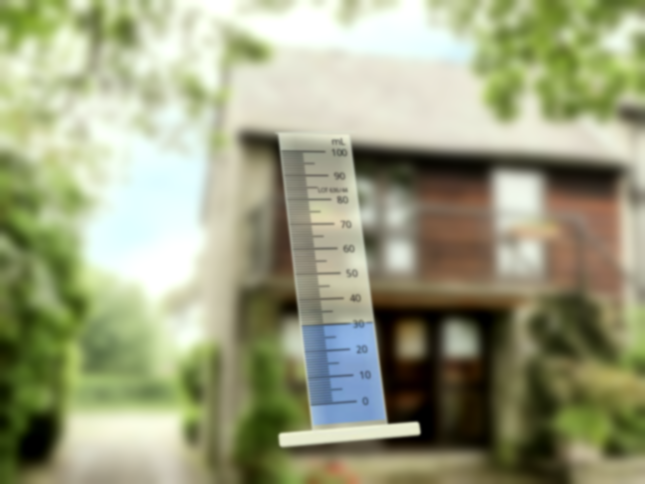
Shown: 30
